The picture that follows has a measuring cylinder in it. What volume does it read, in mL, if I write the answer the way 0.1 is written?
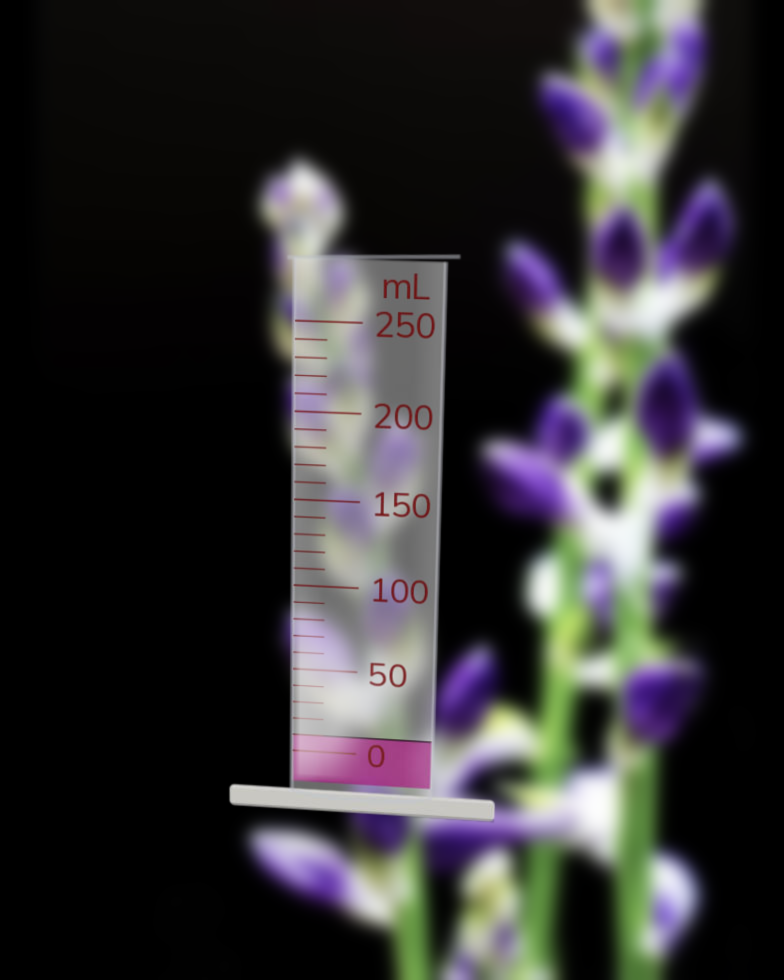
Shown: 10
